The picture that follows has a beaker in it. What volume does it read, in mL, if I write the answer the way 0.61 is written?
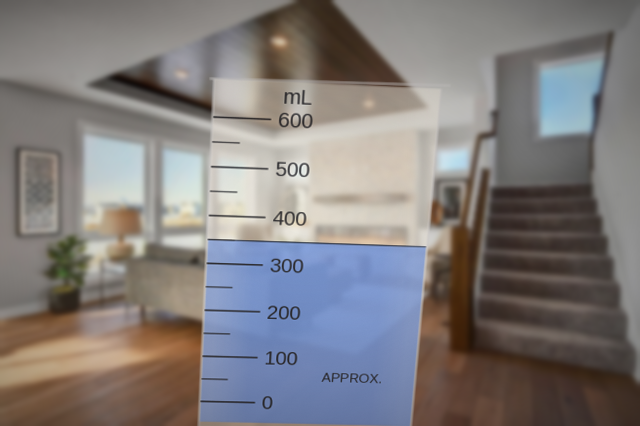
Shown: 350
